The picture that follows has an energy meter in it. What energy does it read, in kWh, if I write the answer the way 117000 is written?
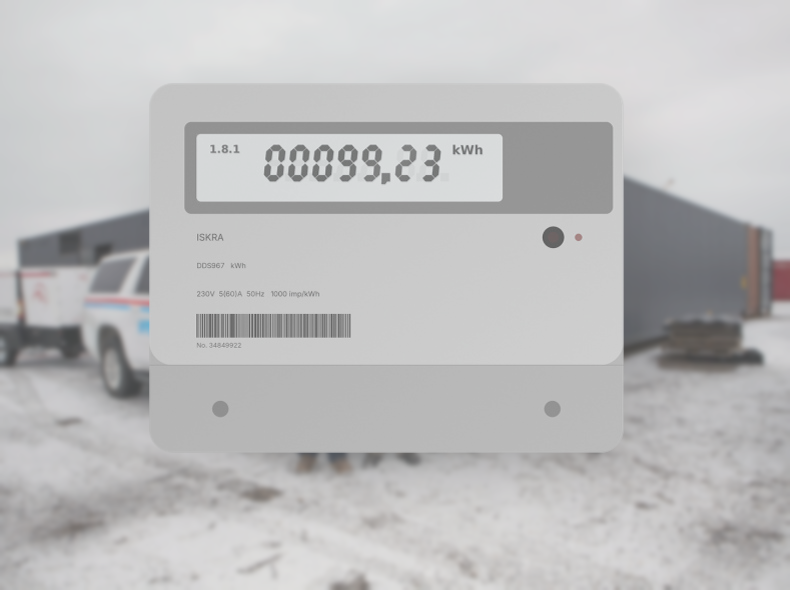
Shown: 99.23
